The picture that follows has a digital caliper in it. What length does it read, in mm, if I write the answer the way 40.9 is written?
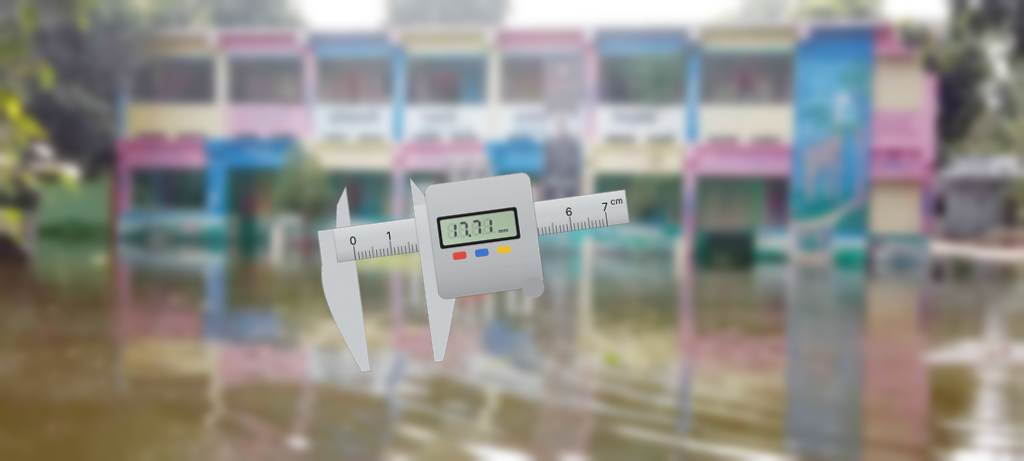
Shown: 17.71
